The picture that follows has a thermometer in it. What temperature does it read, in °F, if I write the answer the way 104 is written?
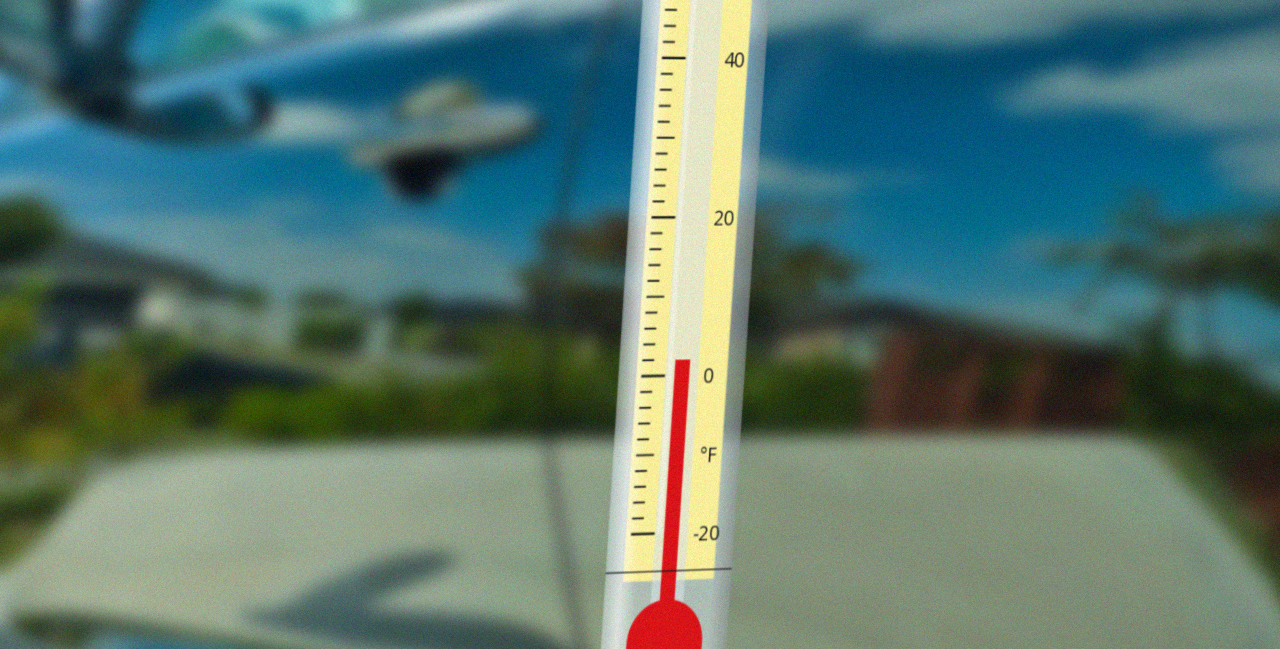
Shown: 2
